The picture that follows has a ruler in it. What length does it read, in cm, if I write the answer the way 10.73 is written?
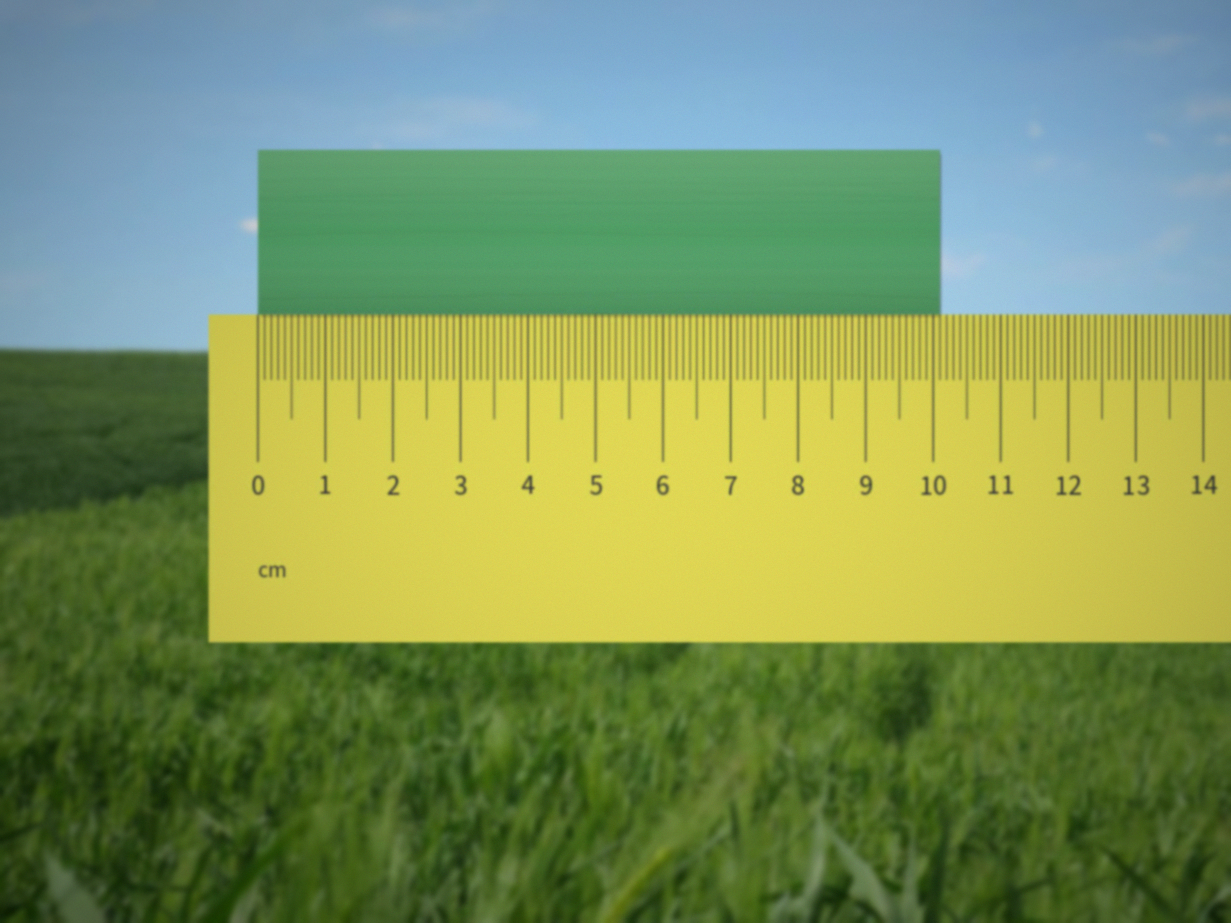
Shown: 10.1
